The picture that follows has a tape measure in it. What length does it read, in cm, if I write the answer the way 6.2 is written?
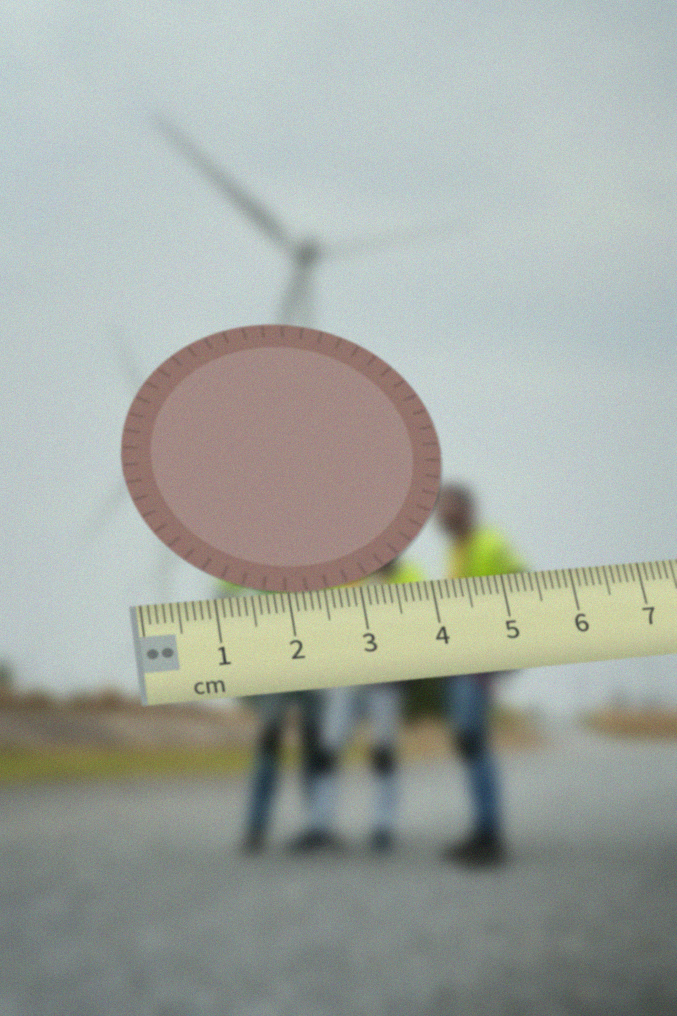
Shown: 4.5
